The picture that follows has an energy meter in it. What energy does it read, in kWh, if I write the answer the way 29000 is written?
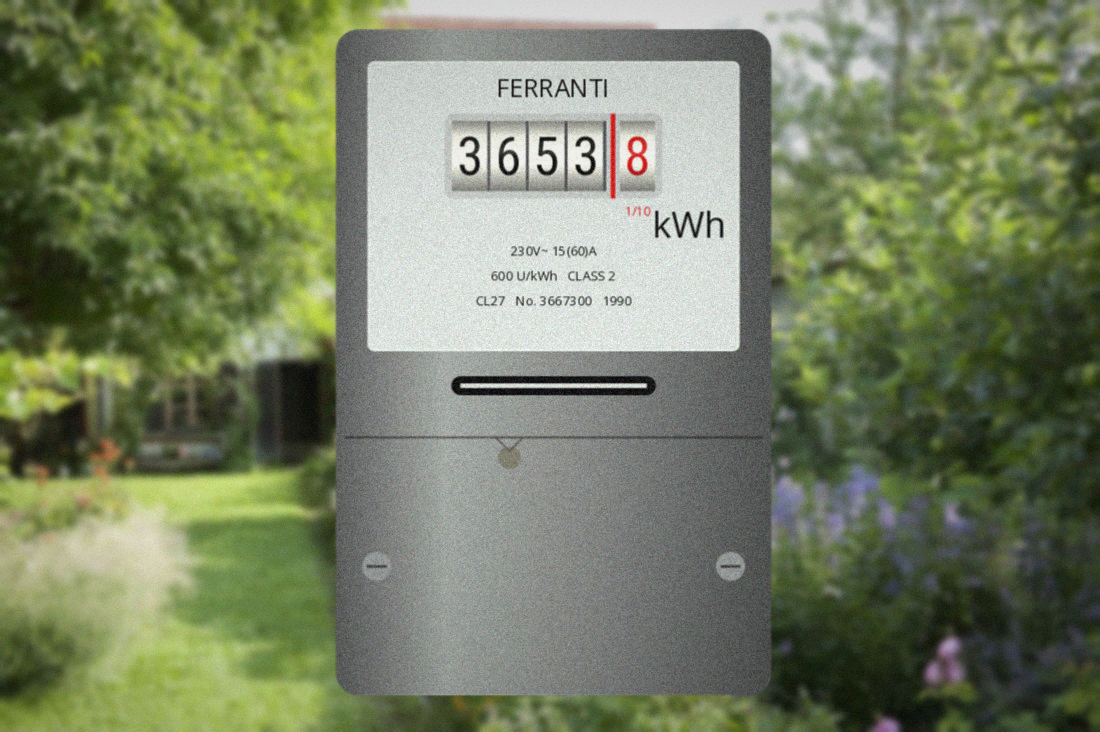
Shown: 3653.8
